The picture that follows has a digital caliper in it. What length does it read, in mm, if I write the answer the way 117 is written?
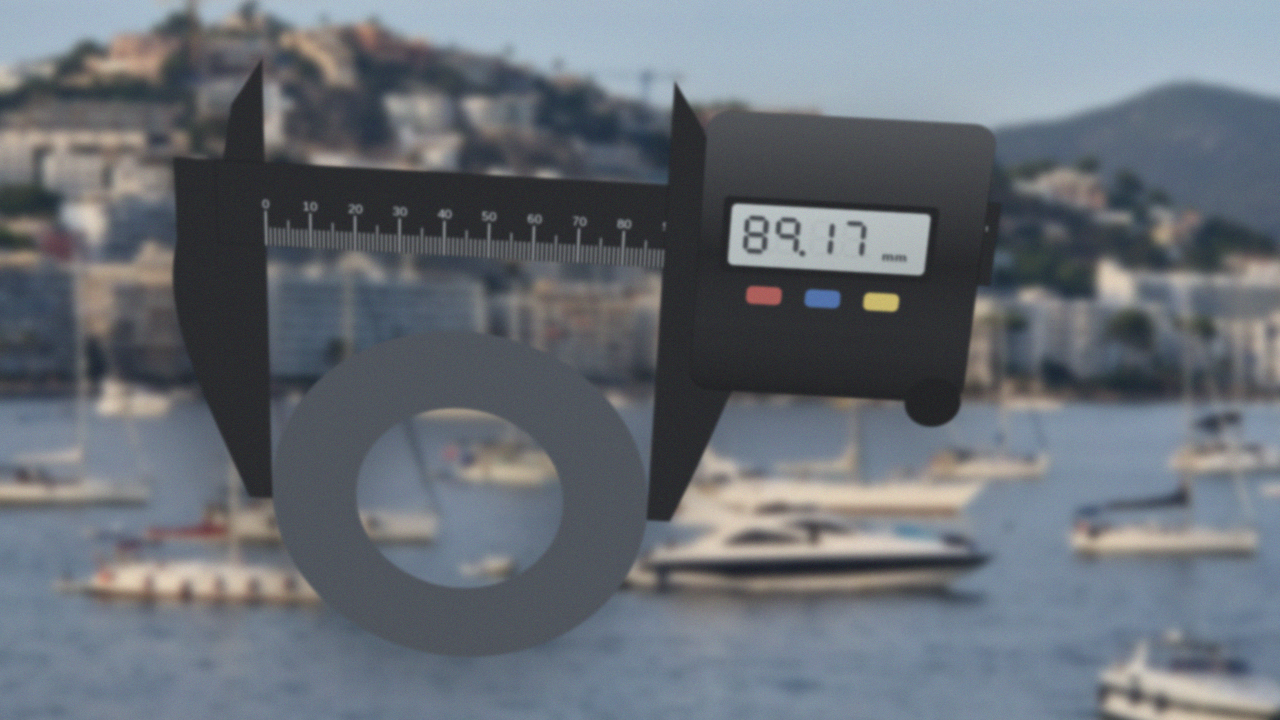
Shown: 89.17
